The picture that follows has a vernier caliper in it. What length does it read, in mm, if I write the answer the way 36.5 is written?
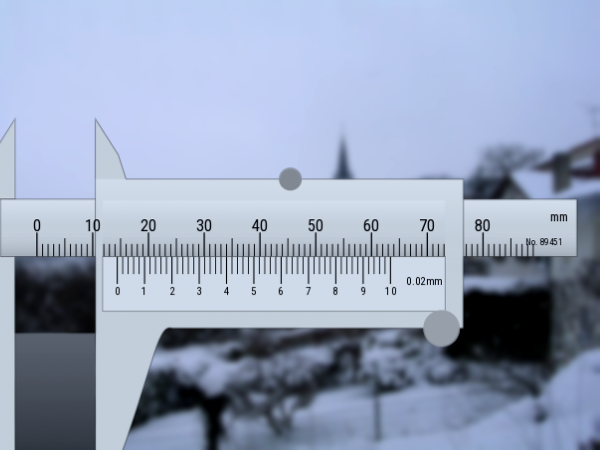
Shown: 14.4
